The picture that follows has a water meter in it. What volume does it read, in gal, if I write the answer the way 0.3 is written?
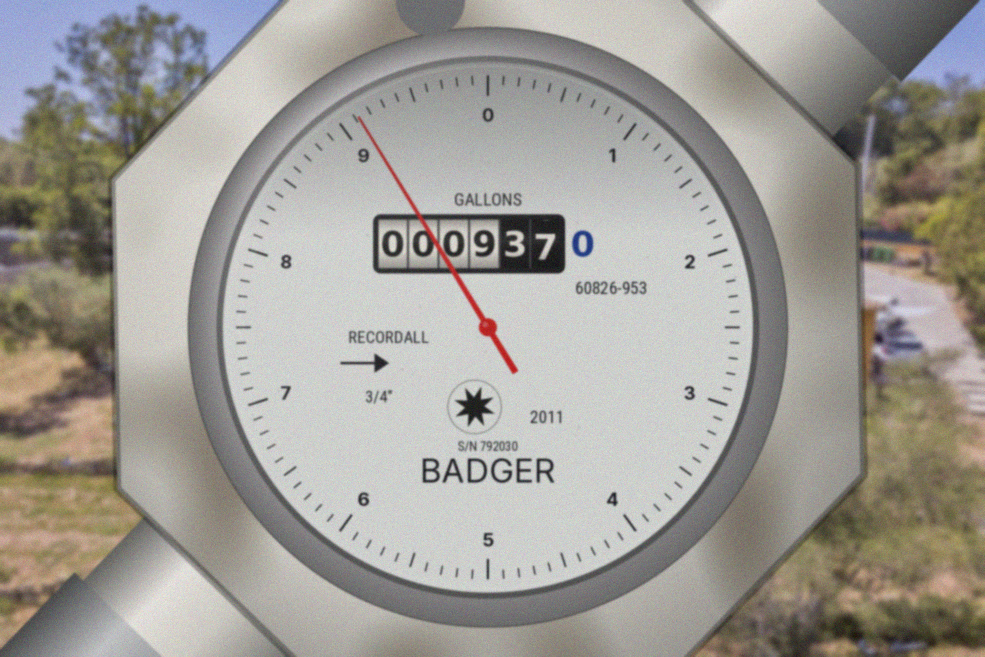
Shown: 9369.1
